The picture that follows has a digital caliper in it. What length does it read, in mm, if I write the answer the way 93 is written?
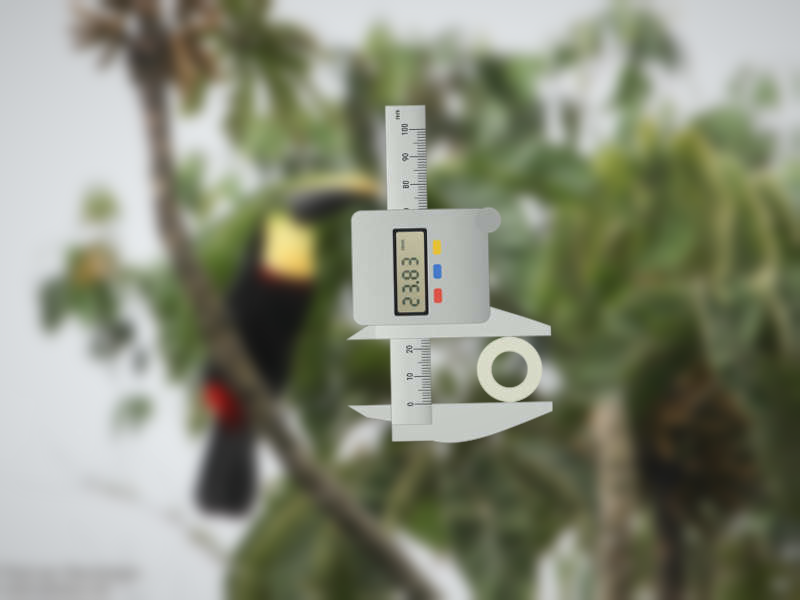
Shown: 23.83
